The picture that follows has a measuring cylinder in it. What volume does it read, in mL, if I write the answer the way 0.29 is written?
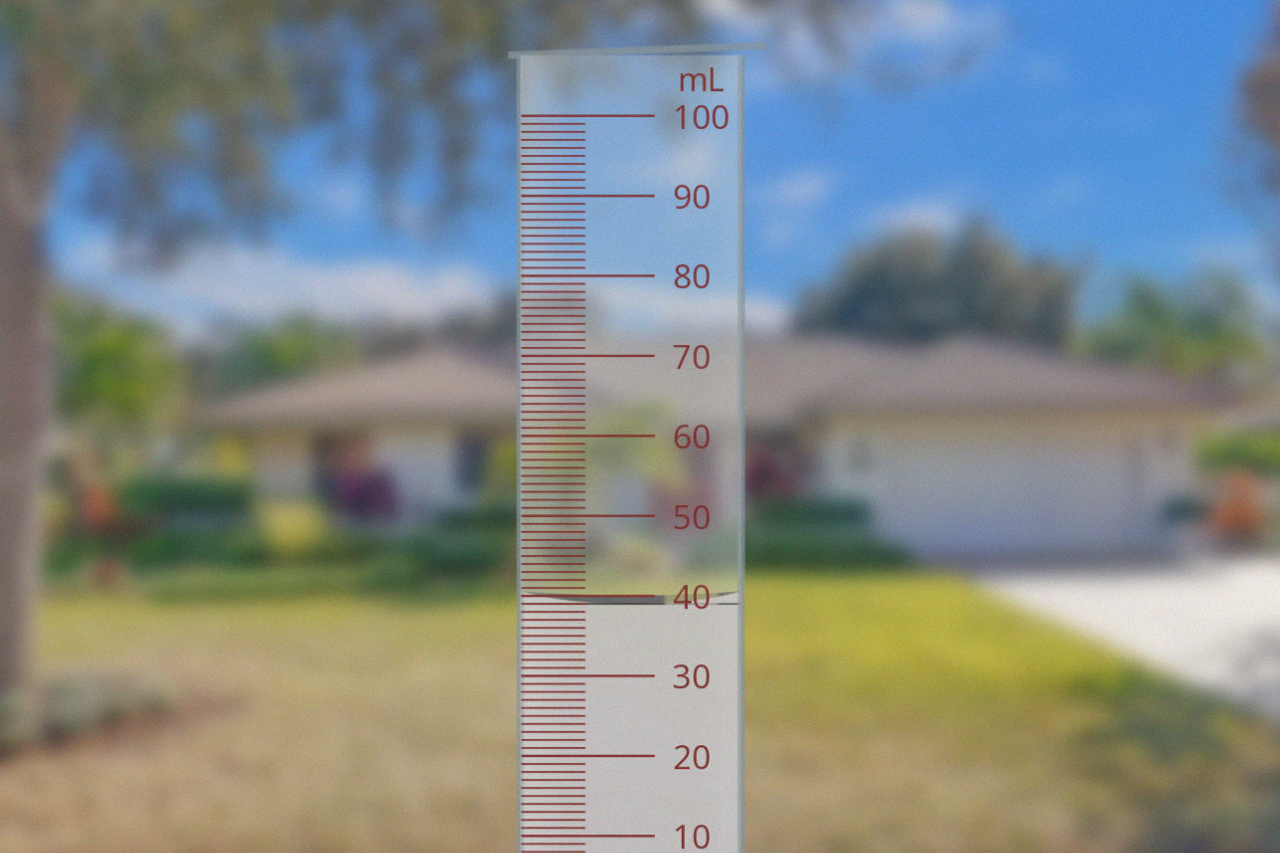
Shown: 39
